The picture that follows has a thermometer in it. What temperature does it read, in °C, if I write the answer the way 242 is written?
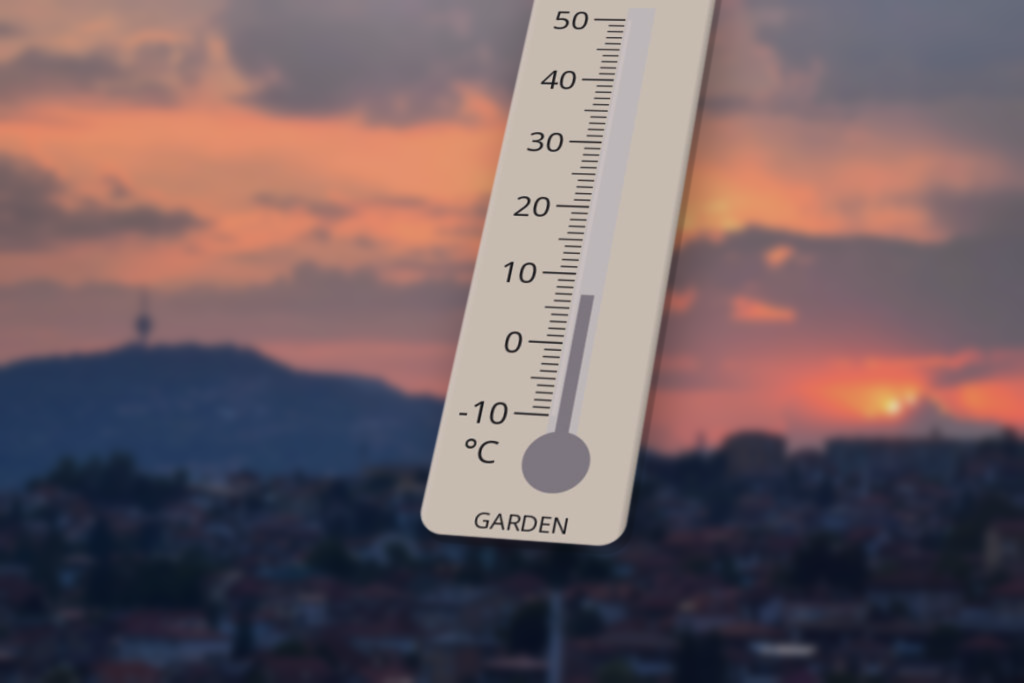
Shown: 7
